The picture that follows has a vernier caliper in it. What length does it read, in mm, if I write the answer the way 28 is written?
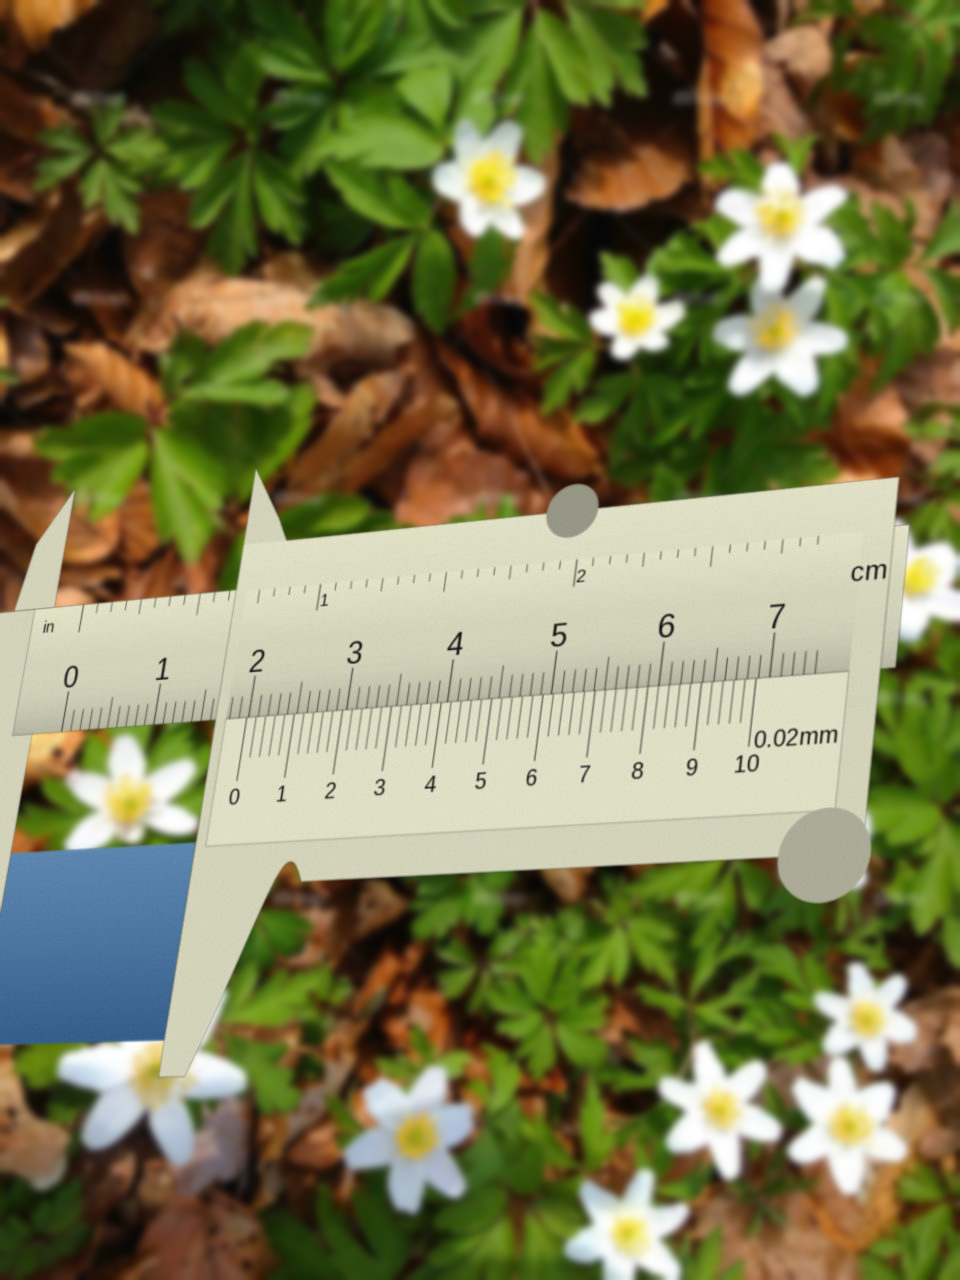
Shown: 19.8
